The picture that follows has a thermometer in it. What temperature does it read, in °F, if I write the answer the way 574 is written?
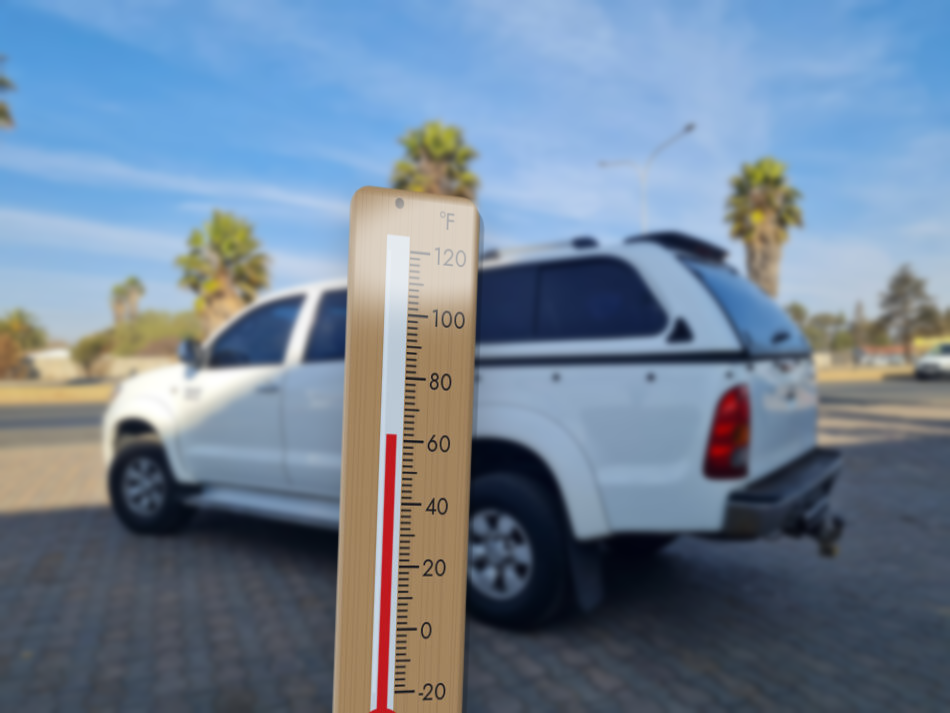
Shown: 62
